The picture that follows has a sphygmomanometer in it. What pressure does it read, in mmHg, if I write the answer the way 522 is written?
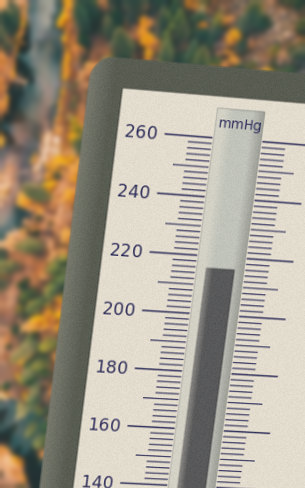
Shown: 216
